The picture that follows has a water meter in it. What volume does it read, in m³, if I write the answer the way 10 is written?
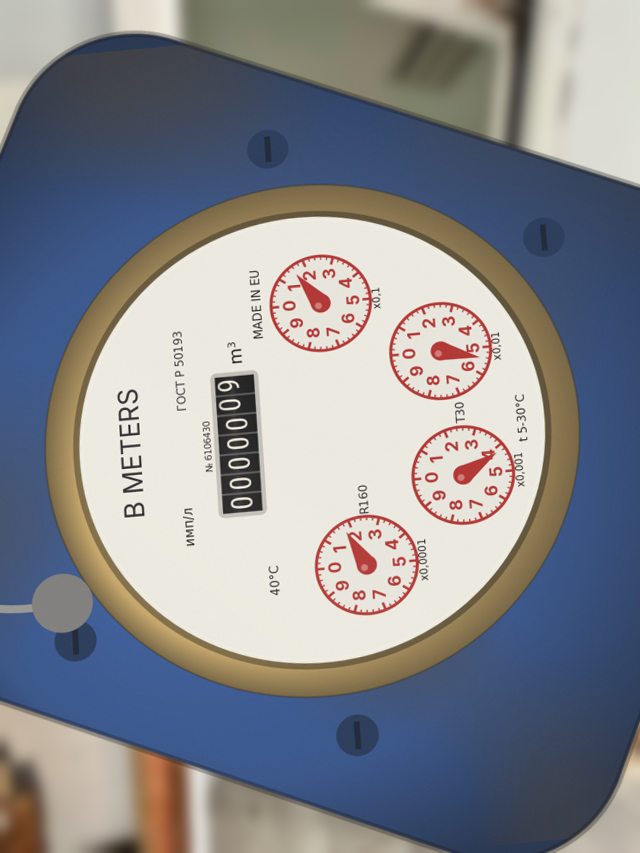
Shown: 9.1541
